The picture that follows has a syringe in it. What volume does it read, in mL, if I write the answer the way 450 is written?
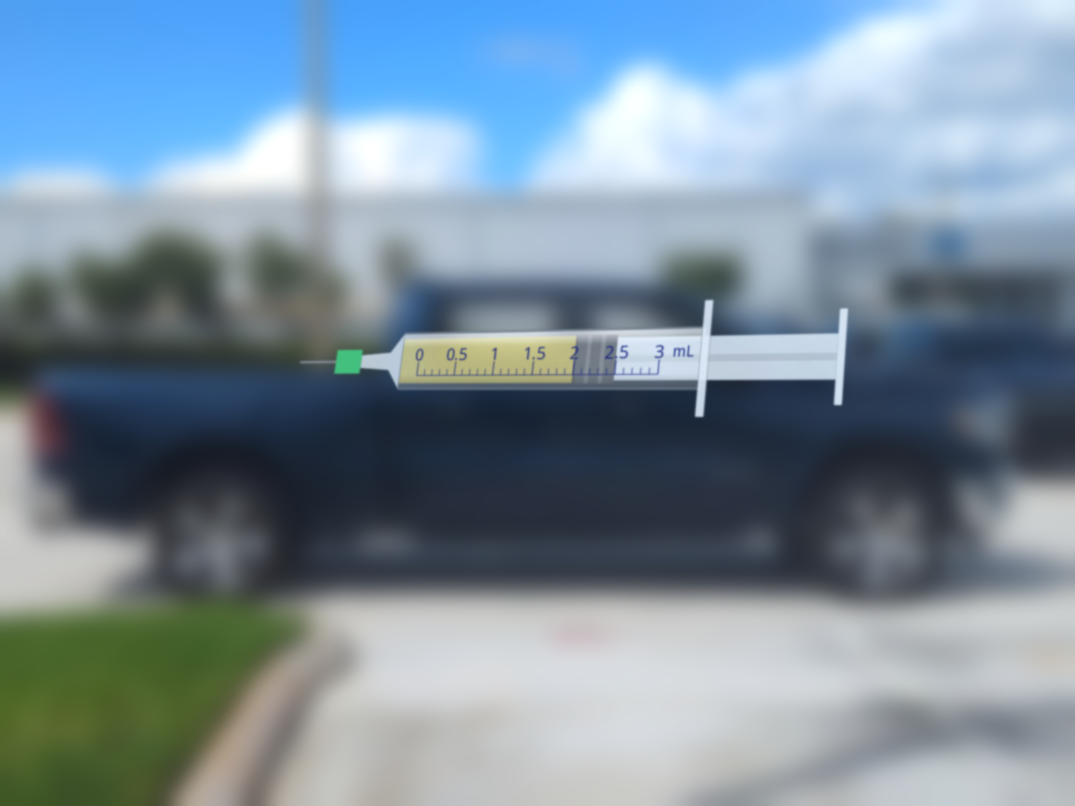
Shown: 2
